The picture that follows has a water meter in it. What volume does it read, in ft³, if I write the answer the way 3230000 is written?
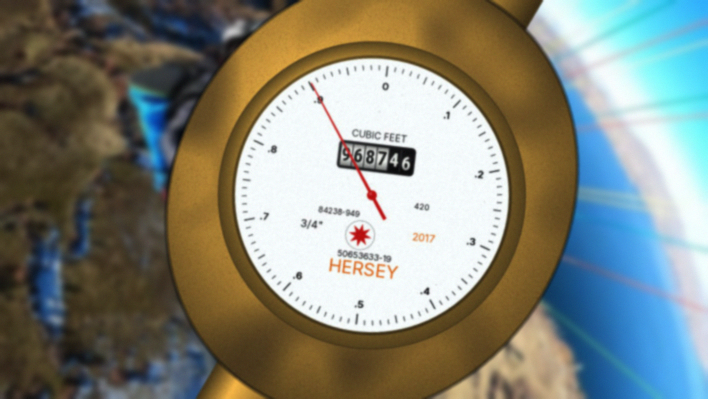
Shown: 968745.90
